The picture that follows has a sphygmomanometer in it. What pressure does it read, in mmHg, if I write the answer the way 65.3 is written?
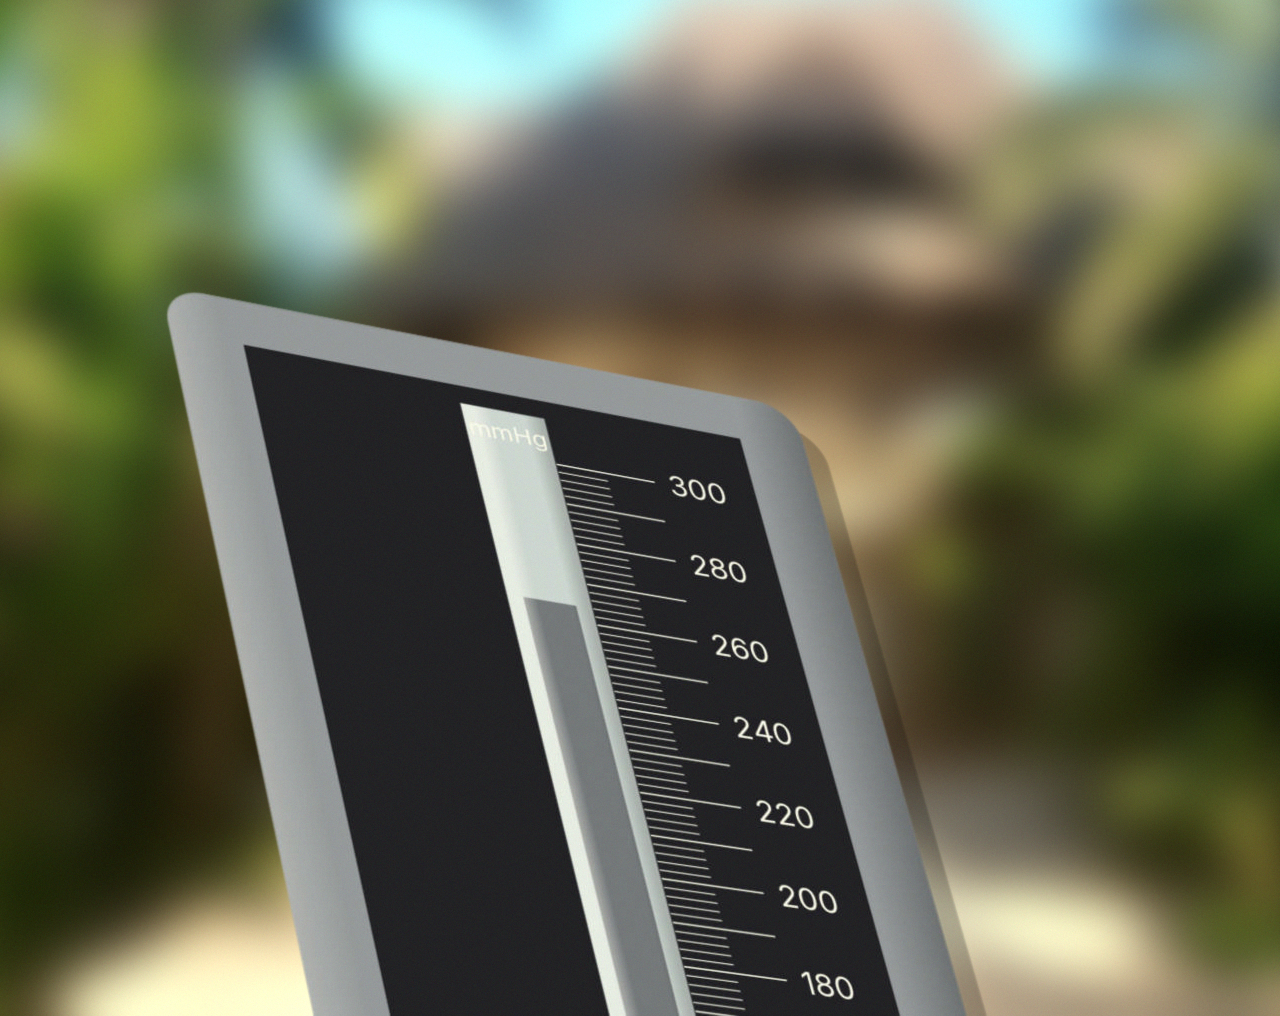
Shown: 264
